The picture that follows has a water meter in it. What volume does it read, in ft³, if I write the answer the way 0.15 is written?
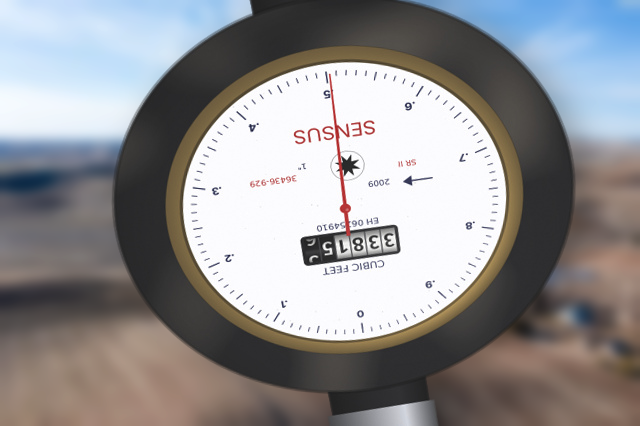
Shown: 338155.50
